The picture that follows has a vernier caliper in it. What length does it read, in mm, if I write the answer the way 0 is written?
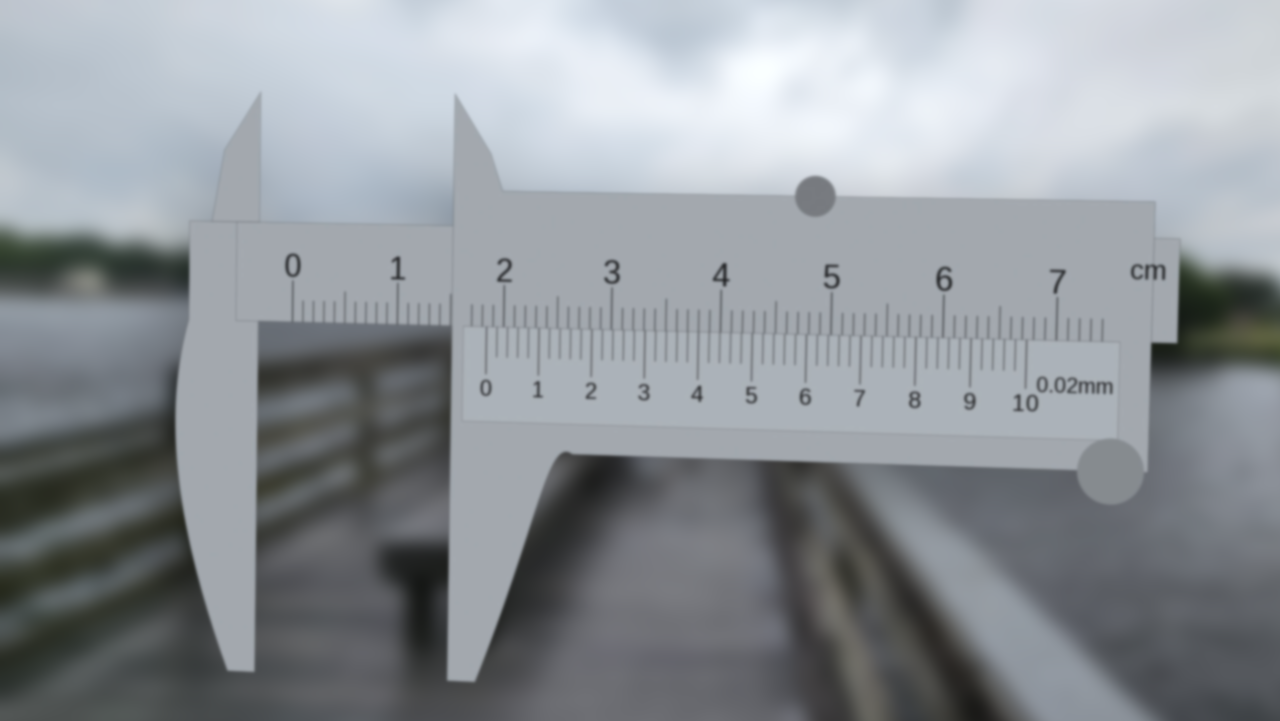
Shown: 18.4
